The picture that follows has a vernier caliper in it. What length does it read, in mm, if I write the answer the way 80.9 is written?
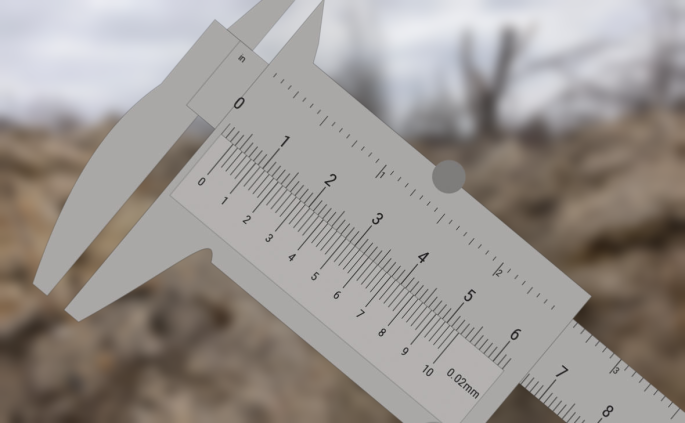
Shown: 3.6
